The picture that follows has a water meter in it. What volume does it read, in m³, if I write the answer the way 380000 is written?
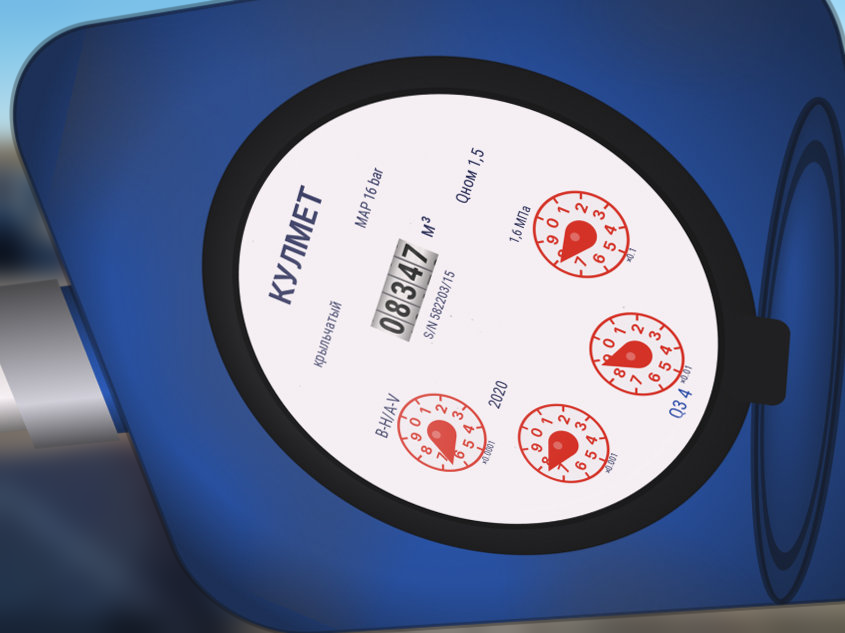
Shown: 8347.7876
